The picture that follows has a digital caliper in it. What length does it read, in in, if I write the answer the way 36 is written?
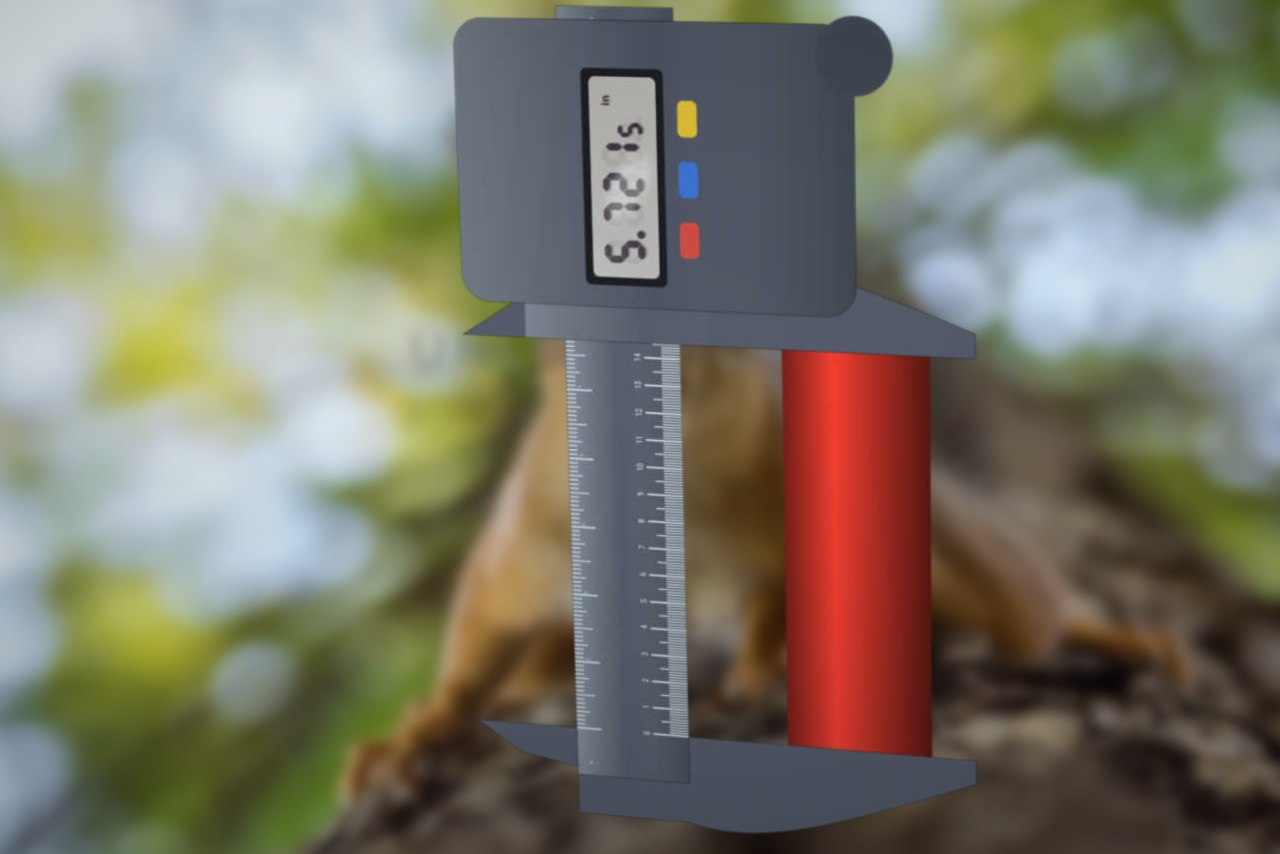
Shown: 5.7215
